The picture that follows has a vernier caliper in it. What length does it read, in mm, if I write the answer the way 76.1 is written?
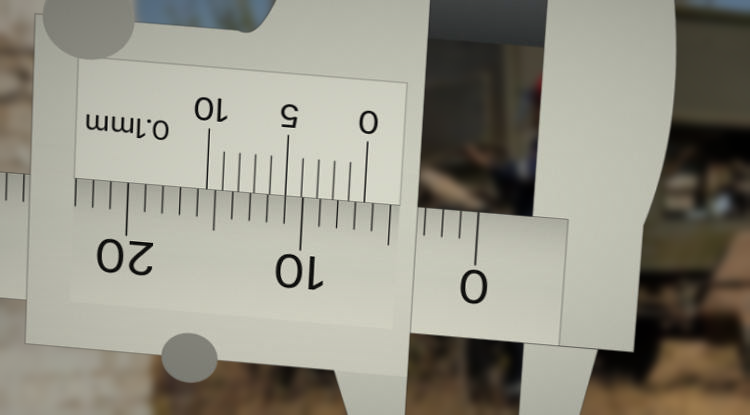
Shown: 6.5
